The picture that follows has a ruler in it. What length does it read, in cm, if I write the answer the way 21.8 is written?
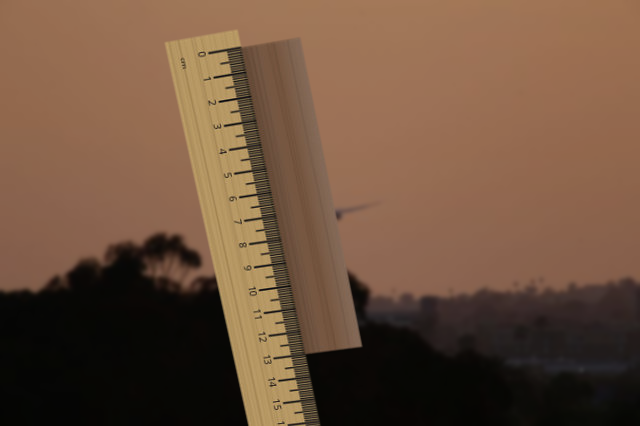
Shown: 13
